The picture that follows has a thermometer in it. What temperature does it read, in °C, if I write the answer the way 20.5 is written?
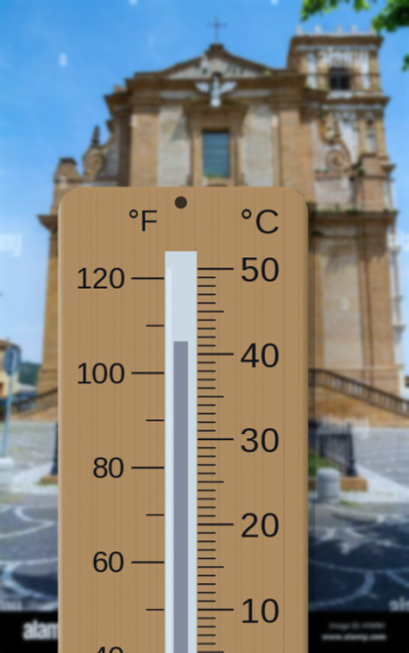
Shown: 41.5
